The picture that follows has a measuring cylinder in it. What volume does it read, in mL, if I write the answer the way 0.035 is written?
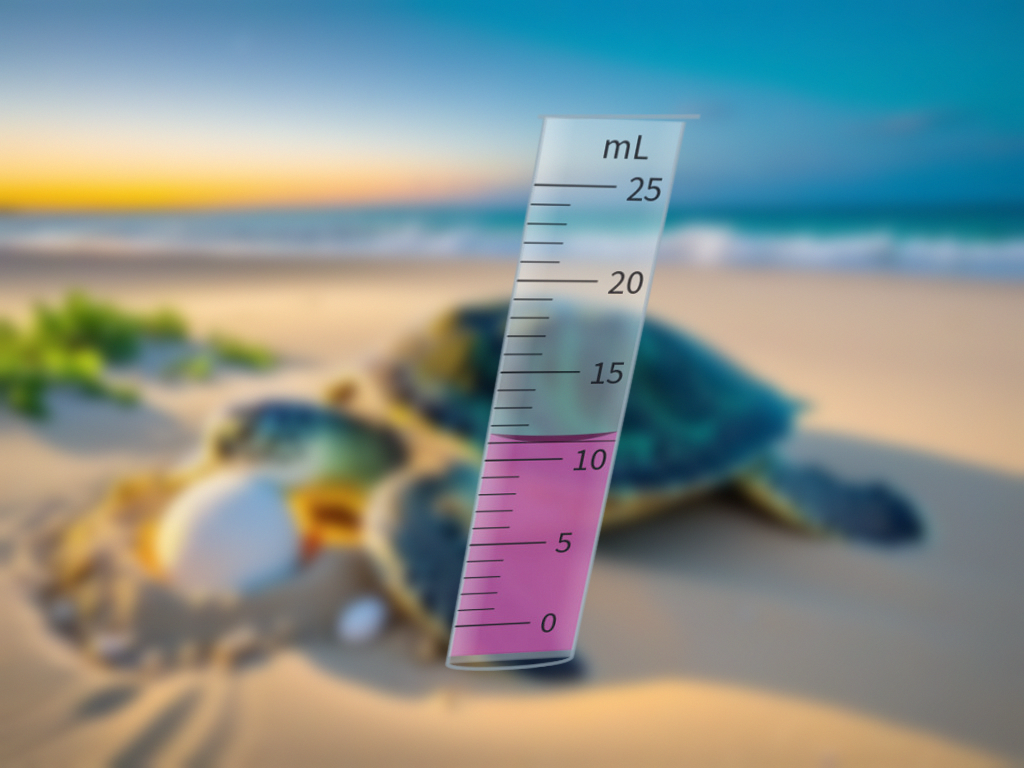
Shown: 11
